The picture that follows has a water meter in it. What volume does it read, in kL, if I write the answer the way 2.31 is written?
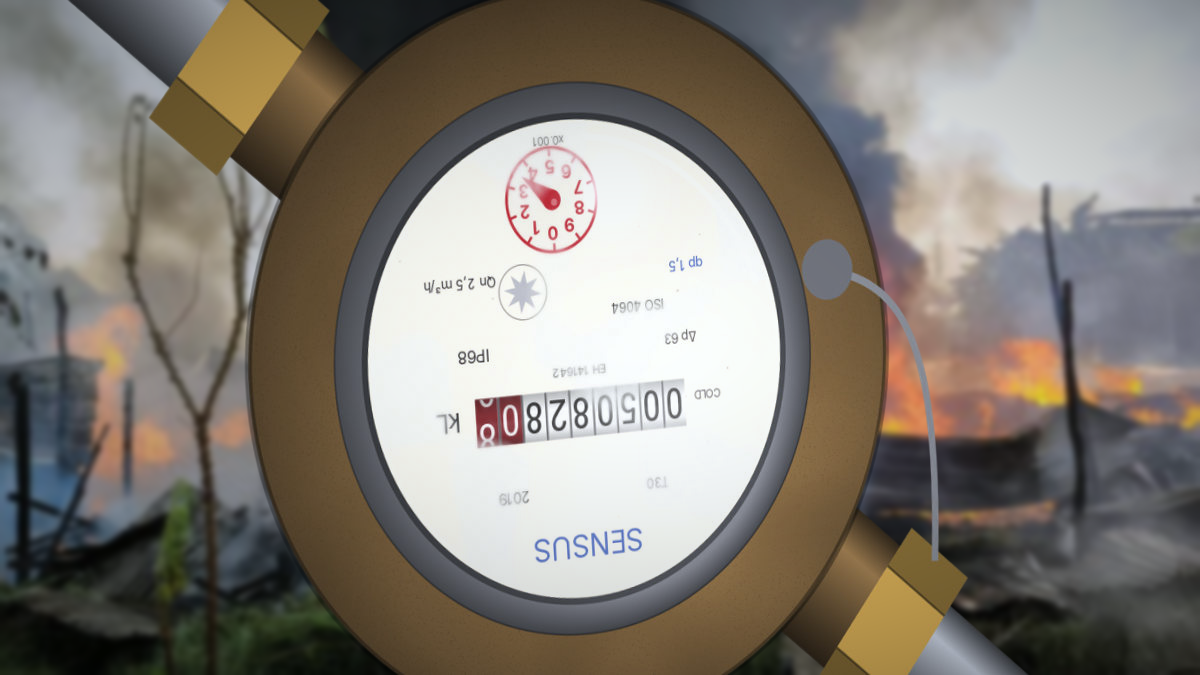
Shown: 50828.083
